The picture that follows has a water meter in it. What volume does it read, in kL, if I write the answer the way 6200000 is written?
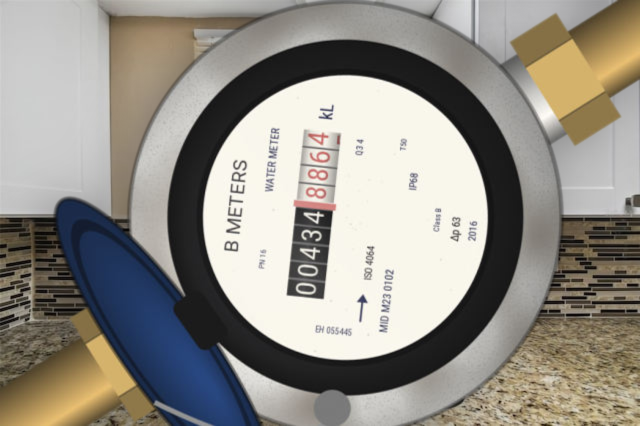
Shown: 434.8864
